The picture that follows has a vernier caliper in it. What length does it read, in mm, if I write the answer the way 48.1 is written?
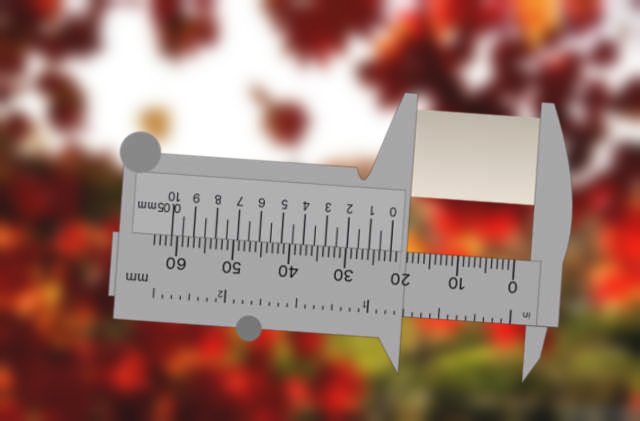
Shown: 22.0
